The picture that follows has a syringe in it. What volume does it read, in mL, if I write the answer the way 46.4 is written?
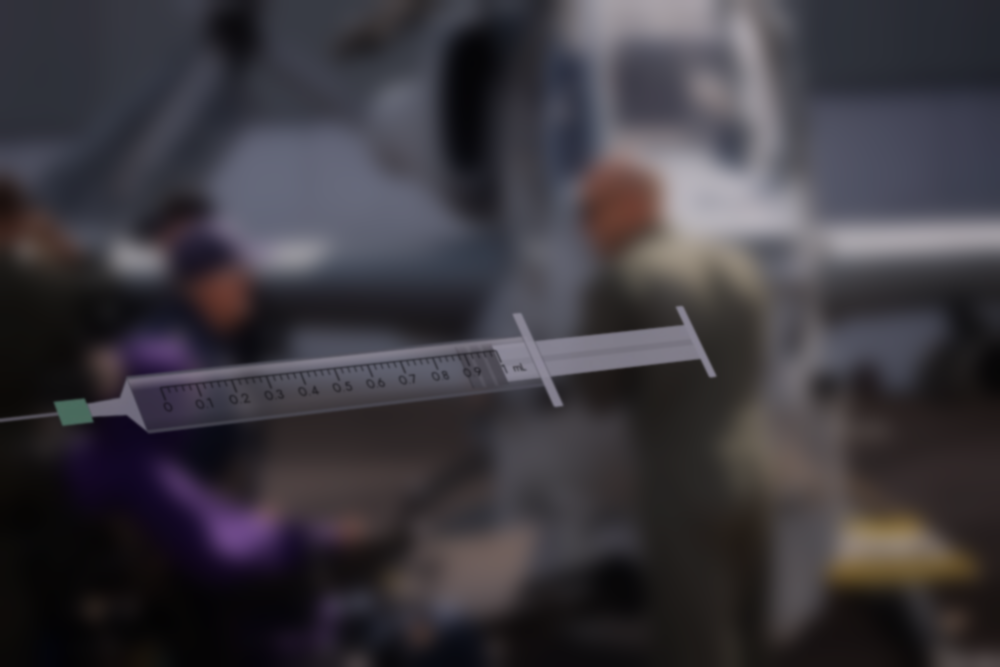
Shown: 0.88
